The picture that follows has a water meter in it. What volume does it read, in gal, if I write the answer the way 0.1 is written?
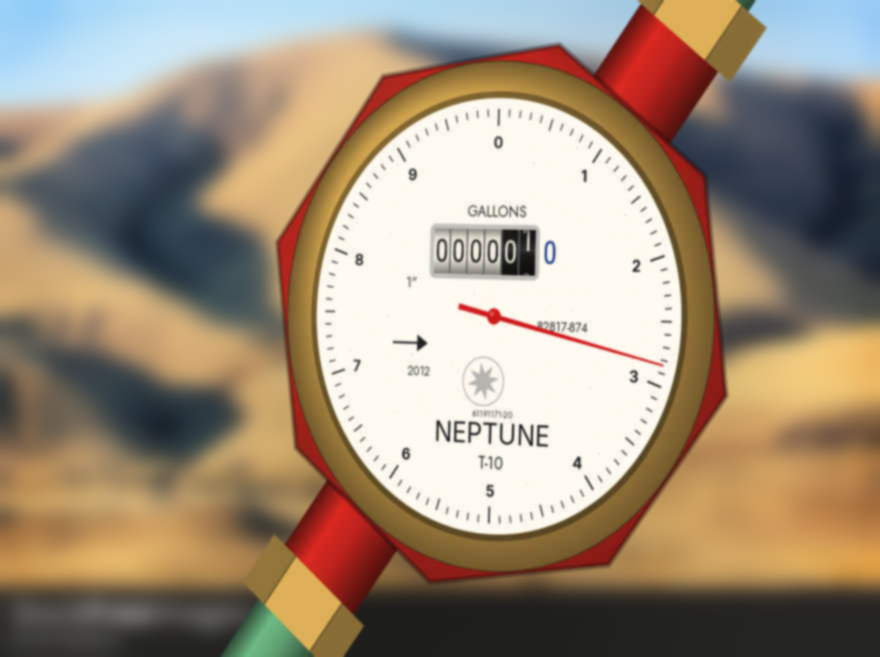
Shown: 12.8
